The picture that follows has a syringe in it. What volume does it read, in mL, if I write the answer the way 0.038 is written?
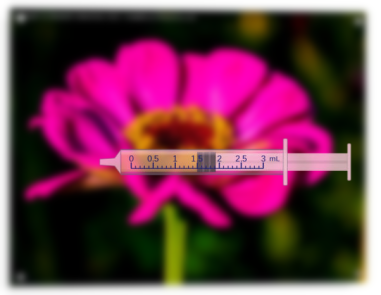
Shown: 1.5
